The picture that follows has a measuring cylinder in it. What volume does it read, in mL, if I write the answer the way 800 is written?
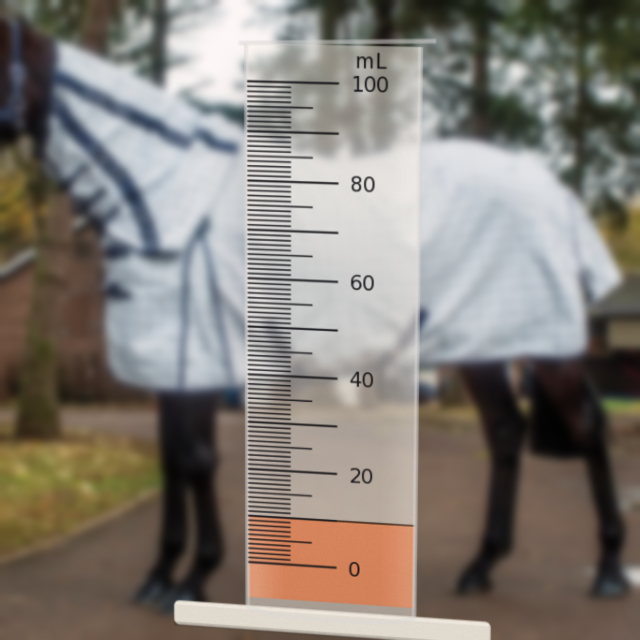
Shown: 10
